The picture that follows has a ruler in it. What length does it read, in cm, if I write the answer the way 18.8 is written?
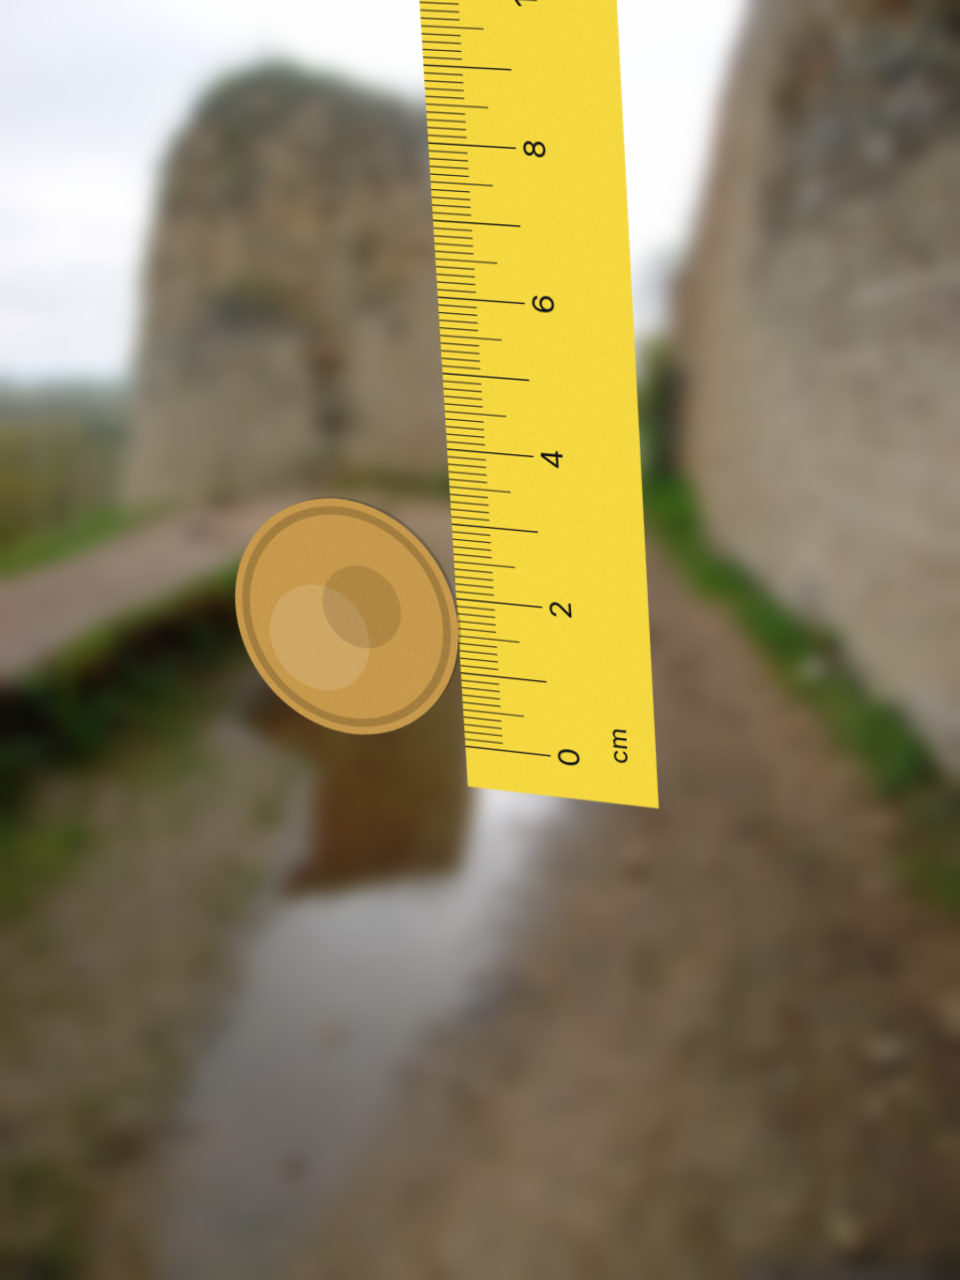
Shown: 3.2
